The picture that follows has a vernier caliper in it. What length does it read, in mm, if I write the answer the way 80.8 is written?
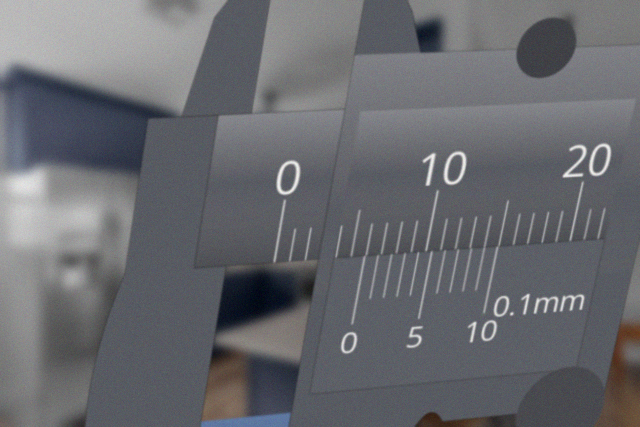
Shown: 5.9
